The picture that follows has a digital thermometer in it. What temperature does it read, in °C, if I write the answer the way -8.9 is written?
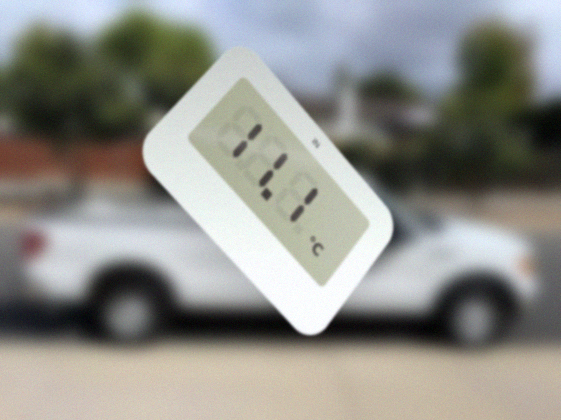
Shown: 11.1
